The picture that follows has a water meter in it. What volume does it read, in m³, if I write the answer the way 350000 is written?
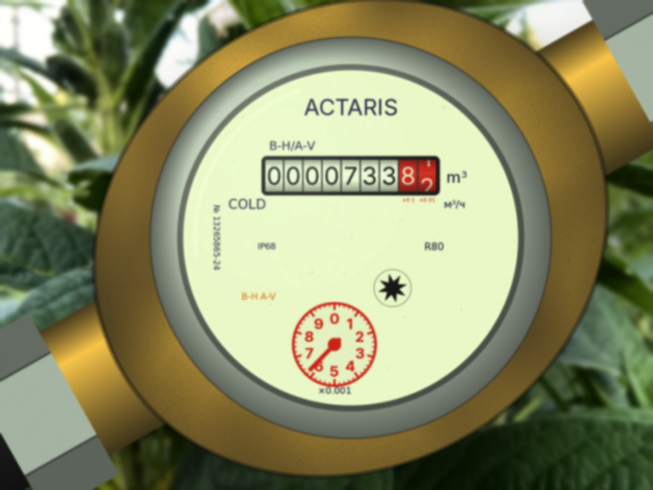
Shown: 733.816
